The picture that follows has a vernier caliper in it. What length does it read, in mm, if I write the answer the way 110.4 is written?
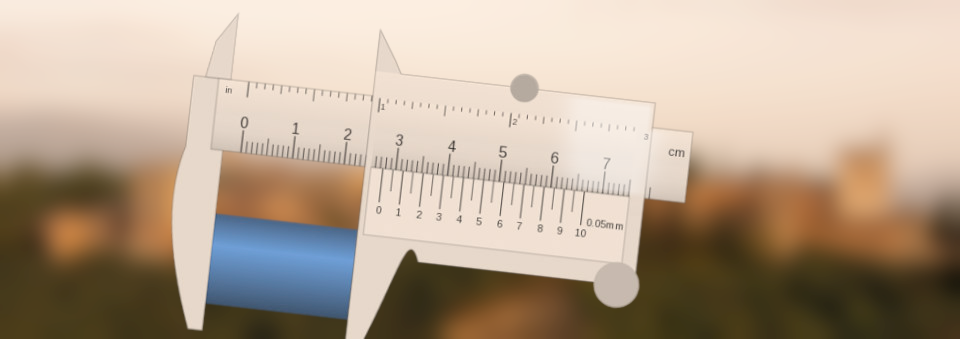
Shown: 27.5
